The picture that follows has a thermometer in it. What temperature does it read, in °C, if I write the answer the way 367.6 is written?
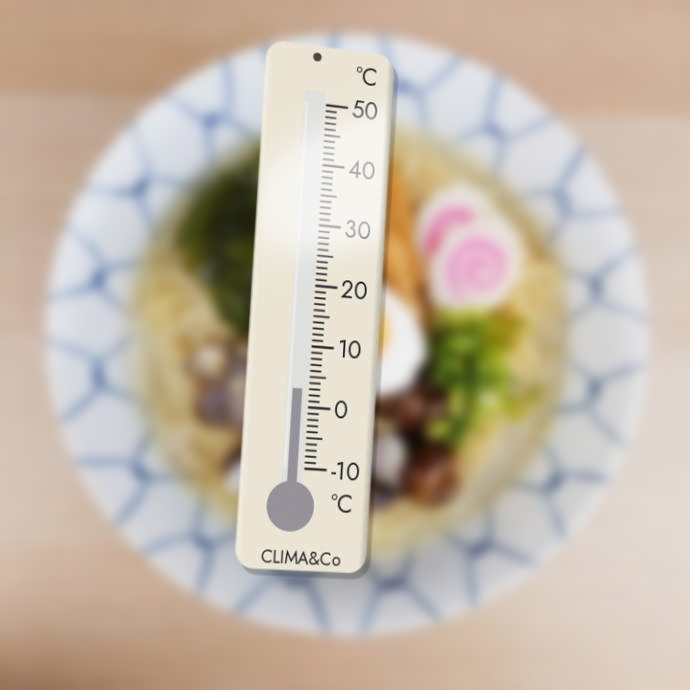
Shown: 3
